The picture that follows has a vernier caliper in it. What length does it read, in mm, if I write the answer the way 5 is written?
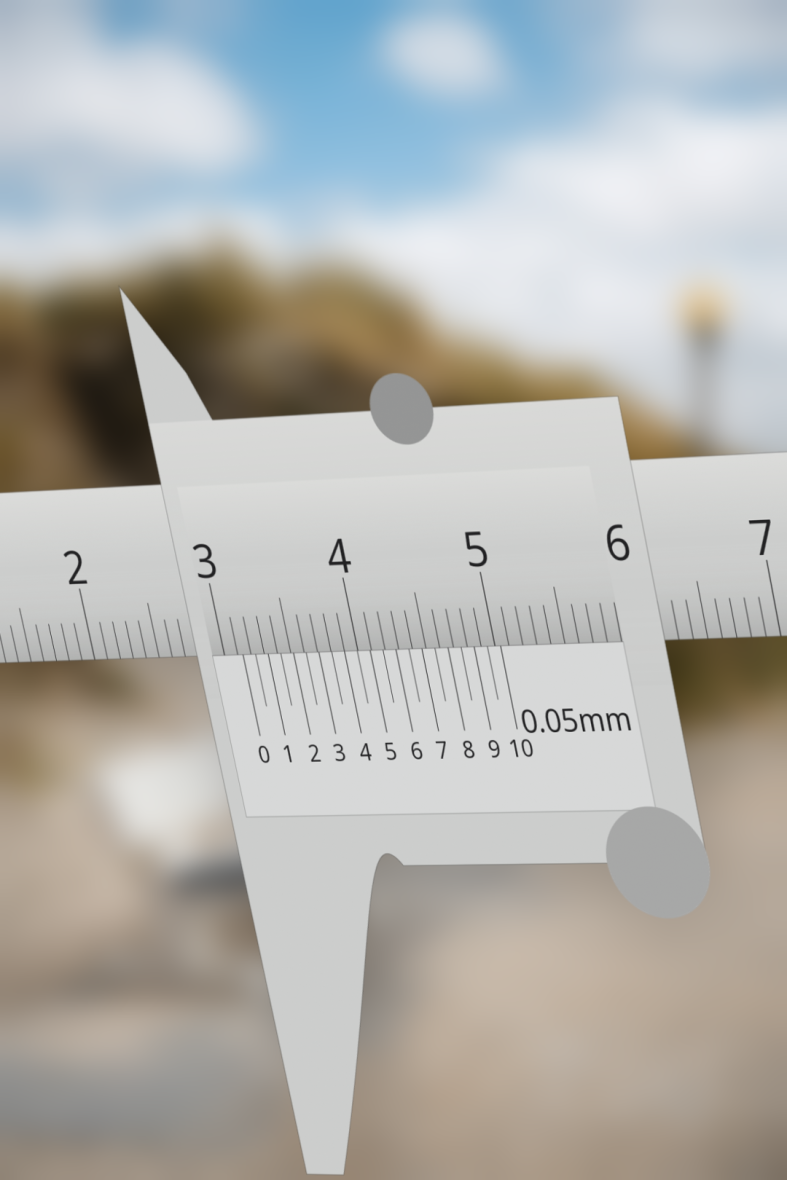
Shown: 31.4
